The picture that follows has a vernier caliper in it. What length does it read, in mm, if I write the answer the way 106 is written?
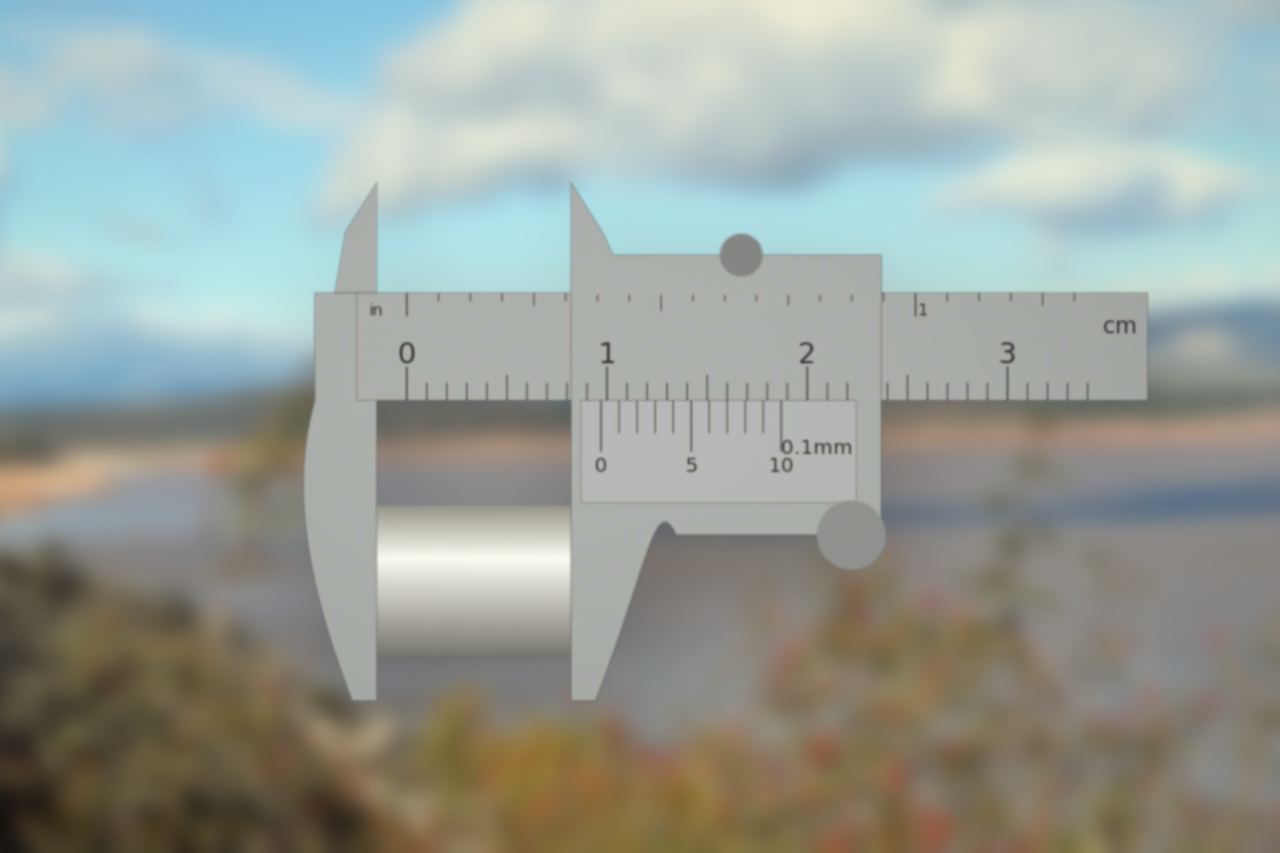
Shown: 9.7
